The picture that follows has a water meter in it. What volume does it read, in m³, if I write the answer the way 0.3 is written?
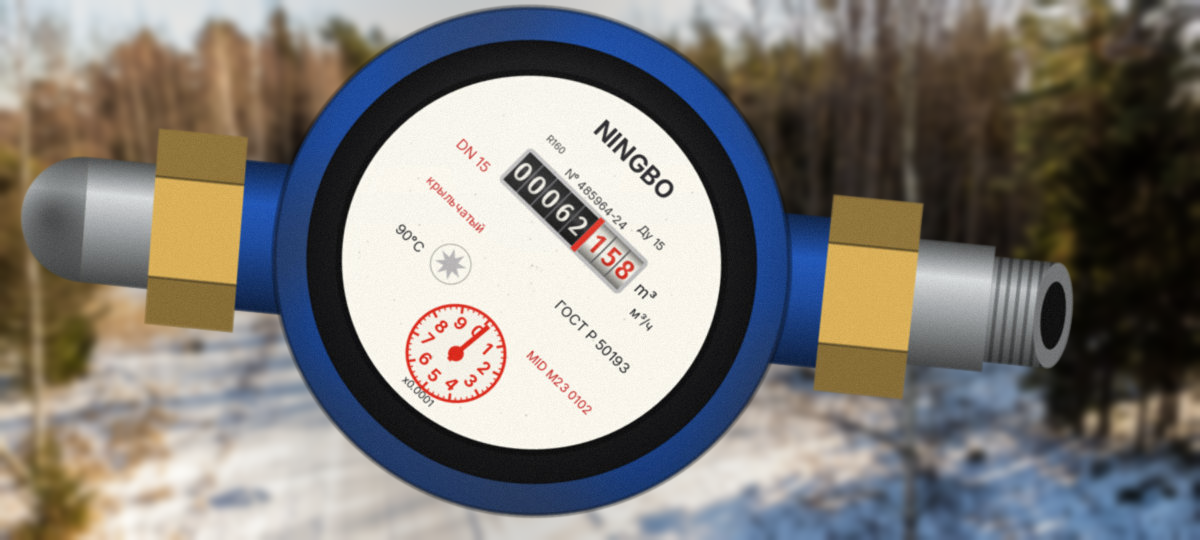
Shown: 62.1580
